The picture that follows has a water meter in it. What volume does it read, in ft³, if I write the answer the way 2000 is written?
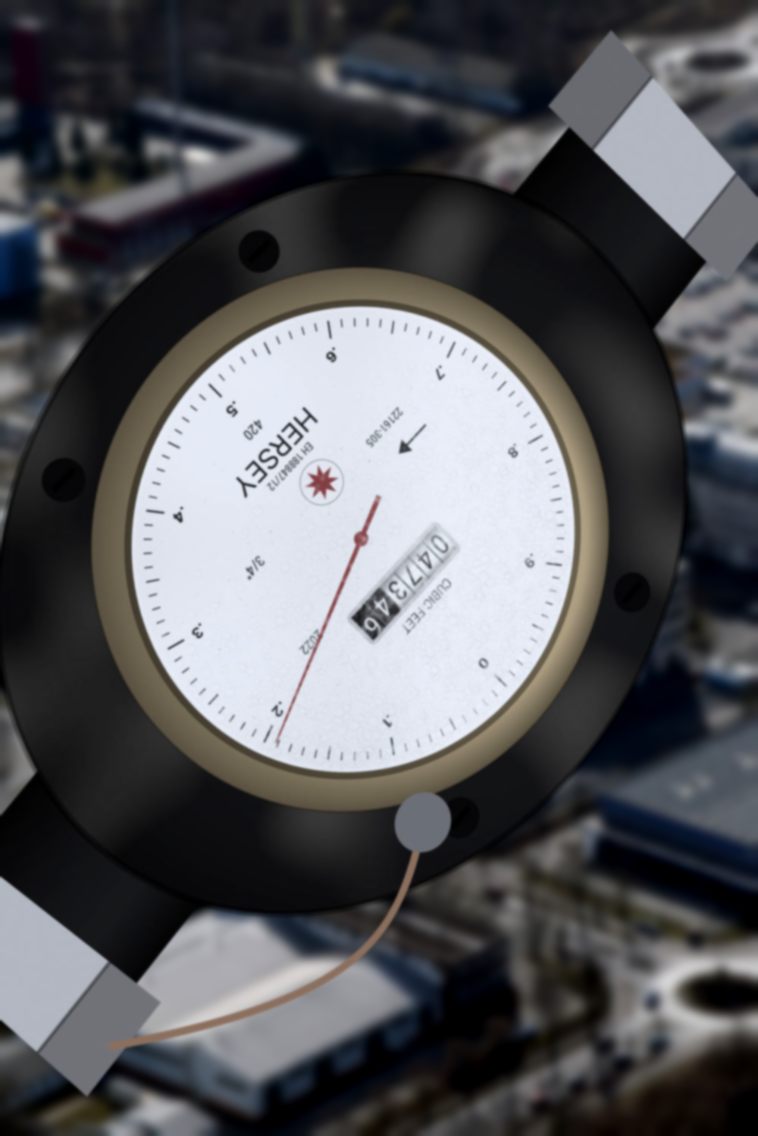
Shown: 47346.19
